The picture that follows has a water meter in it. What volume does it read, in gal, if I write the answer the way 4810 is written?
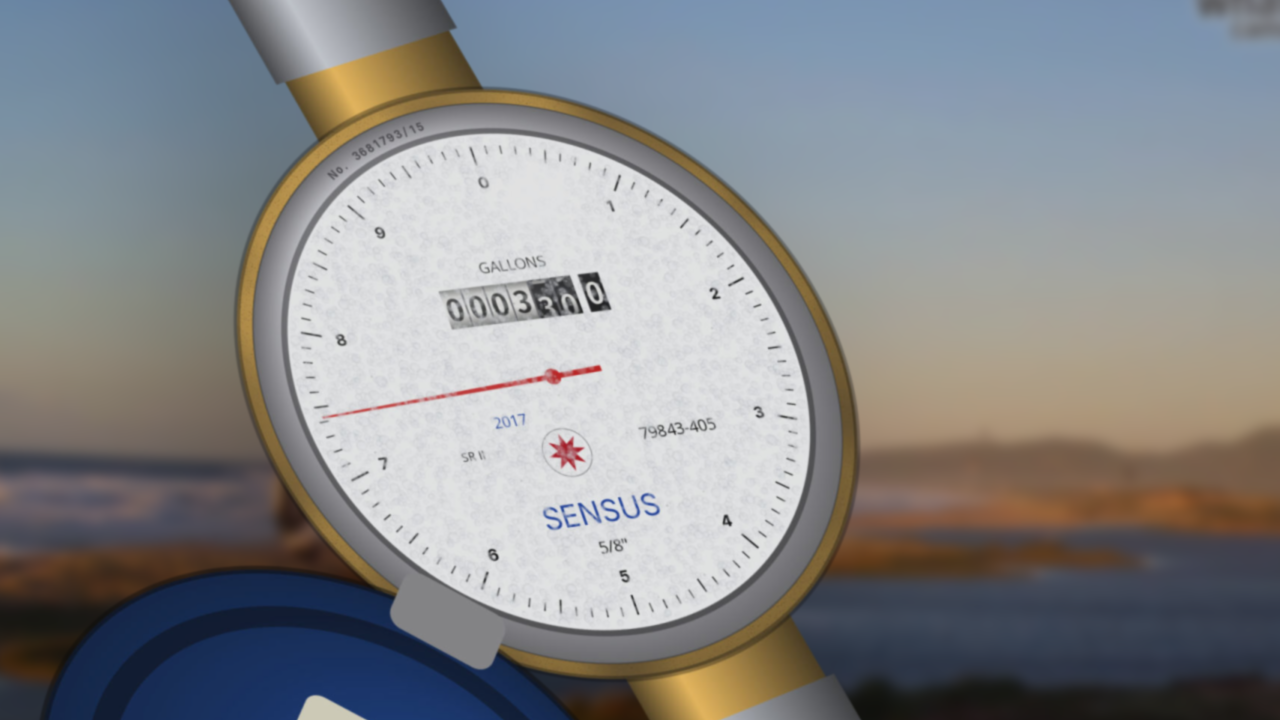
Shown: 3297.4
